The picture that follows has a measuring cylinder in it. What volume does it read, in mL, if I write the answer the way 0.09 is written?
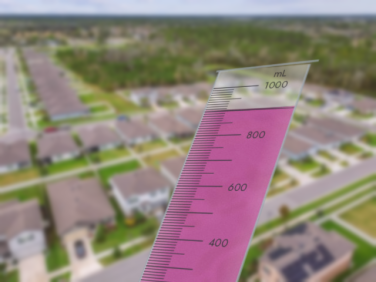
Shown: 900
